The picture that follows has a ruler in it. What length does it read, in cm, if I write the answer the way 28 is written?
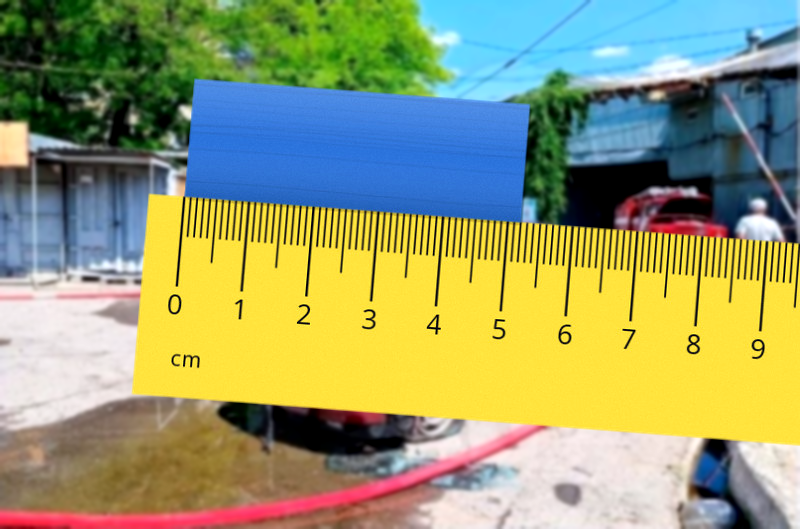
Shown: 5.2
